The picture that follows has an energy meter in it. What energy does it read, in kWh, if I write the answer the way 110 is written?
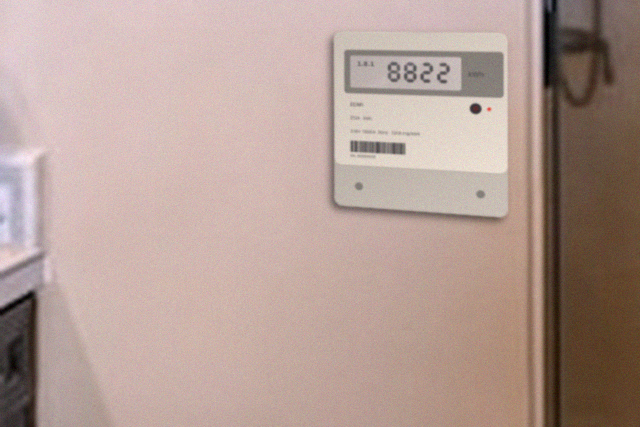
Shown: 8822
